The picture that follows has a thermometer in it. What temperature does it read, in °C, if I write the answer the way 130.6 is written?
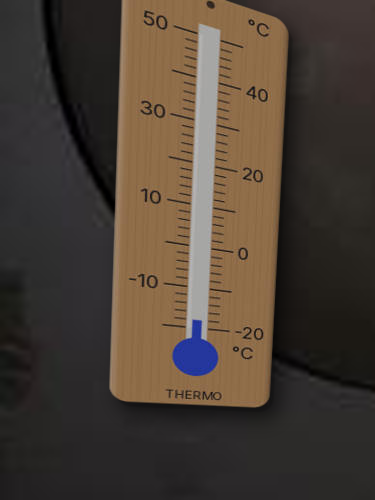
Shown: -18
